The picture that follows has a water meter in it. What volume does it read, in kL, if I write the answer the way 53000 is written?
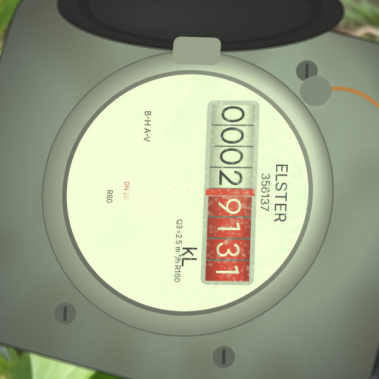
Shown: 2.9131
